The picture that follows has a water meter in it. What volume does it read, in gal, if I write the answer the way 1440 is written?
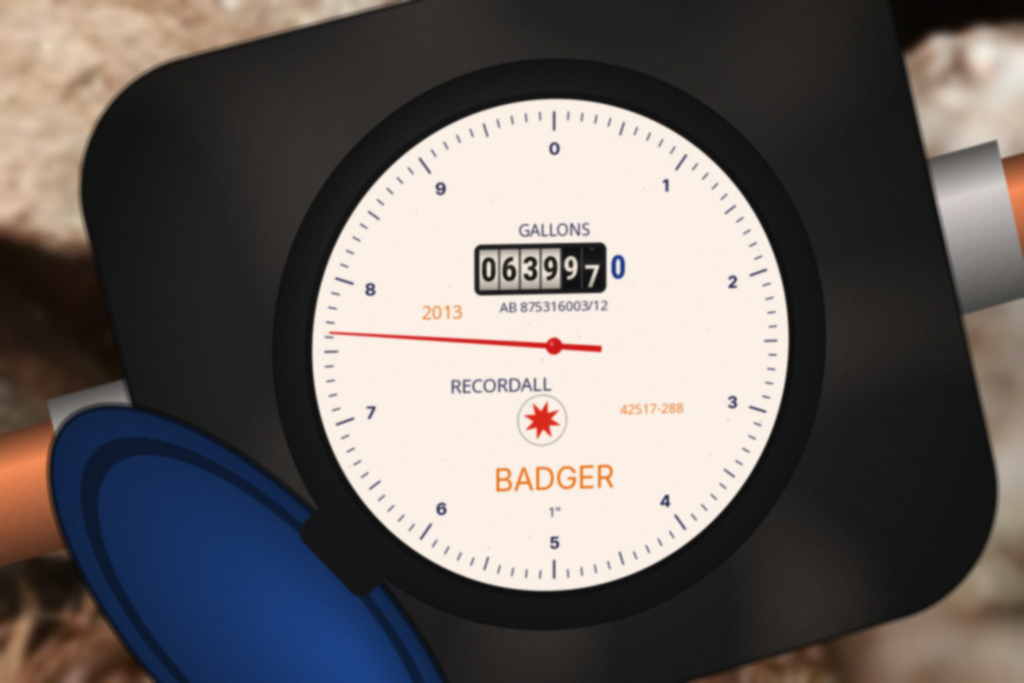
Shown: 639967.6
